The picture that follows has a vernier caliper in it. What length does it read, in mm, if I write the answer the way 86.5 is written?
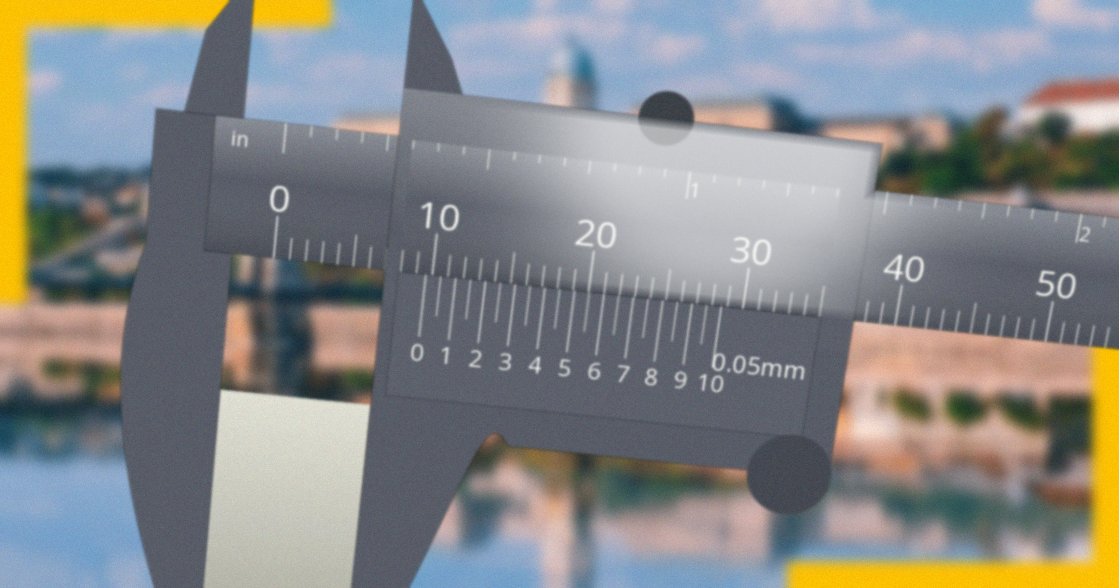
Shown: 9.6
